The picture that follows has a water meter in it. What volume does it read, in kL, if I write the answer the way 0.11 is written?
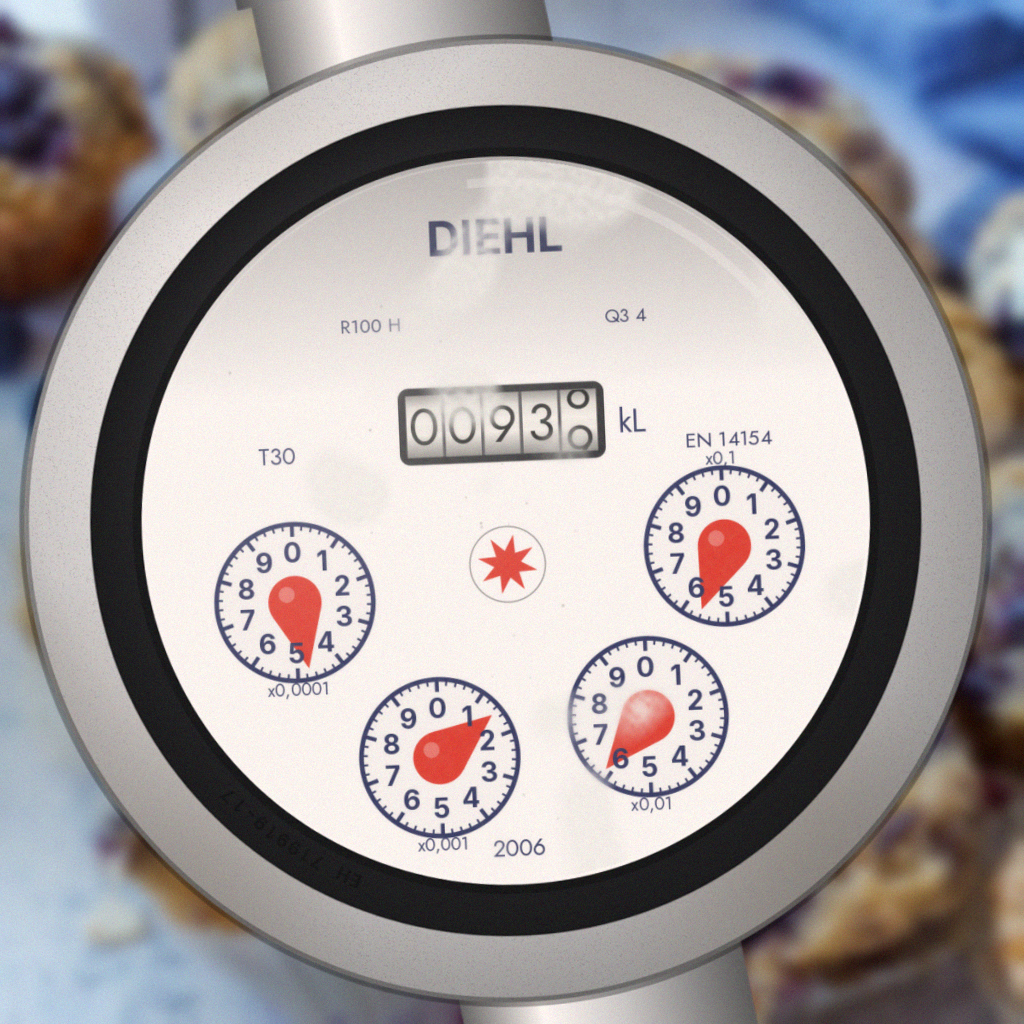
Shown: 938.5614
